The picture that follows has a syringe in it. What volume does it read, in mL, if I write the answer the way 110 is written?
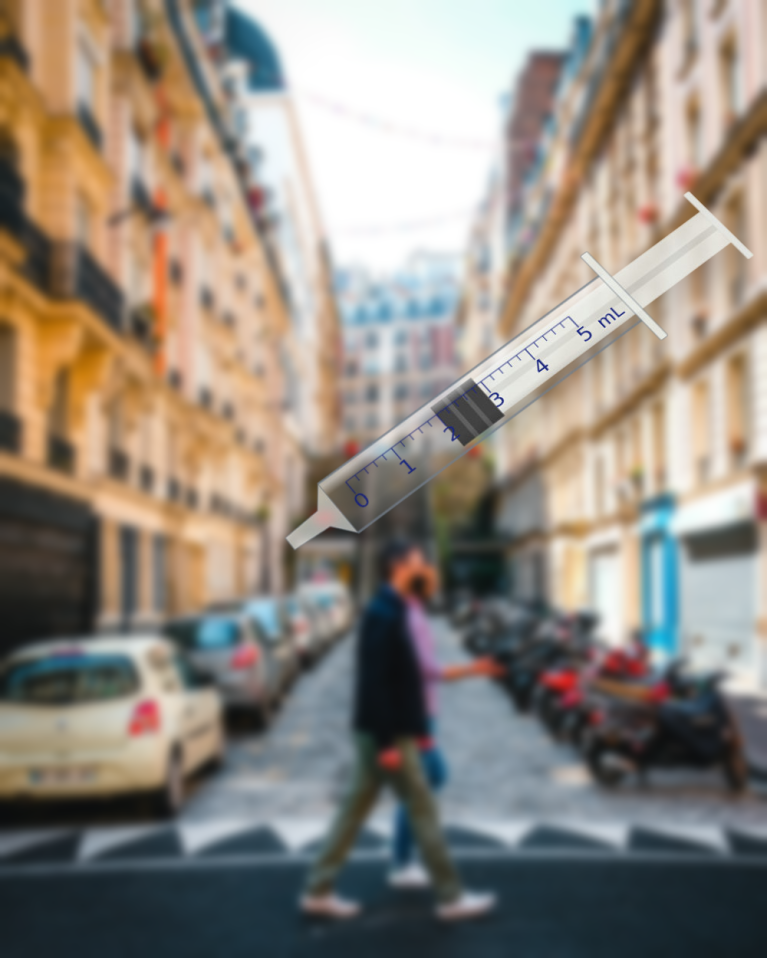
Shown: 2
